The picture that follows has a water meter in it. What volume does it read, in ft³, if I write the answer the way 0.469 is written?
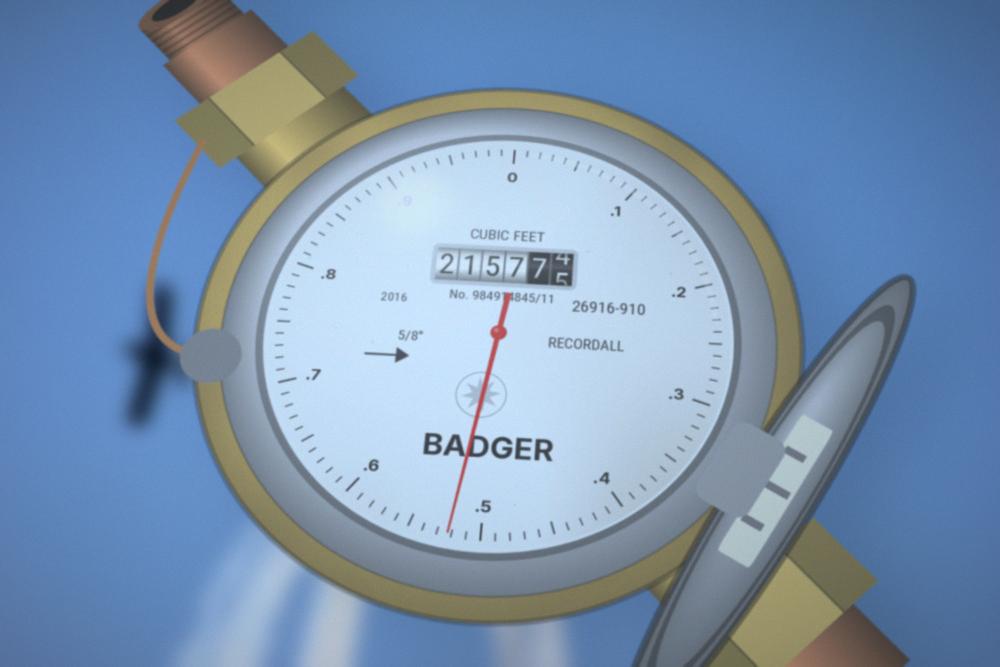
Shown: 215774.52
